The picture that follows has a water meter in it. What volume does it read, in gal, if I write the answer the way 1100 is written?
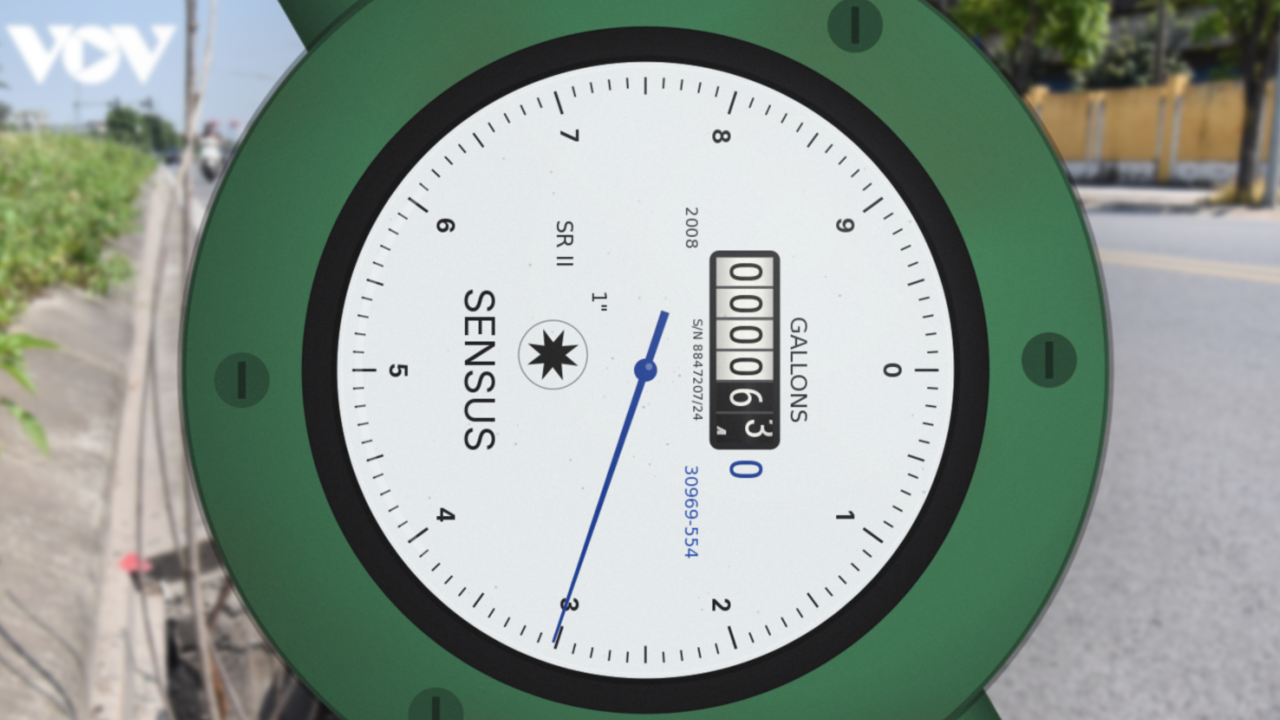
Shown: 633.0
